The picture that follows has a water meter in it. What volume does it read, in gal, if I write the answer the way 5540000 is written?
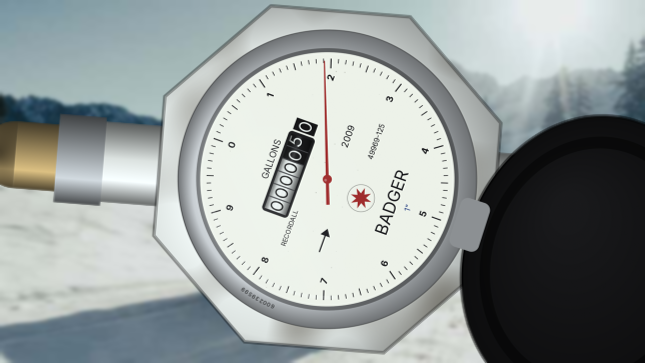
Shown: 51.9
